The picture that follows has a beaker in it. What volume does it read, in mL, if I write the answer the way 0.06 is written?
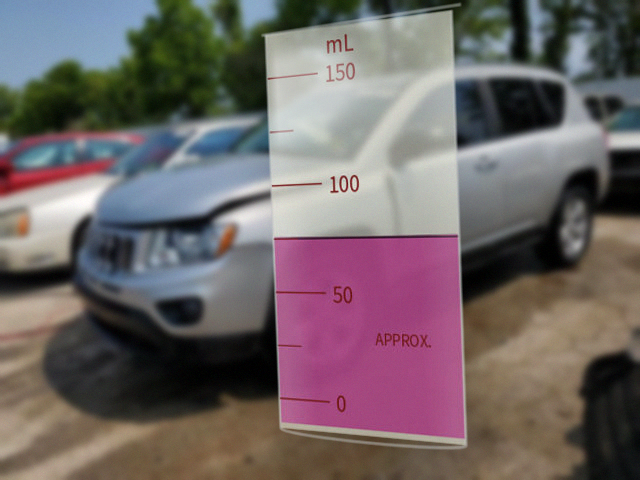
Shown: 75
